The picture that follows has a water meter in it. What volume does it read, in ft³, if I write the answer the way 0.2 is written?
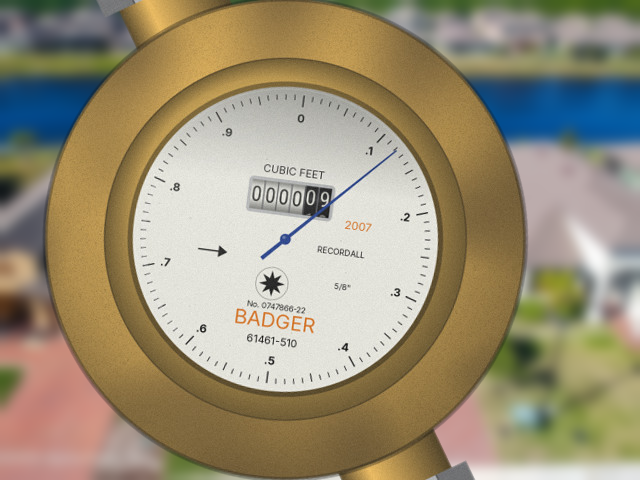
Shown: 9.12
